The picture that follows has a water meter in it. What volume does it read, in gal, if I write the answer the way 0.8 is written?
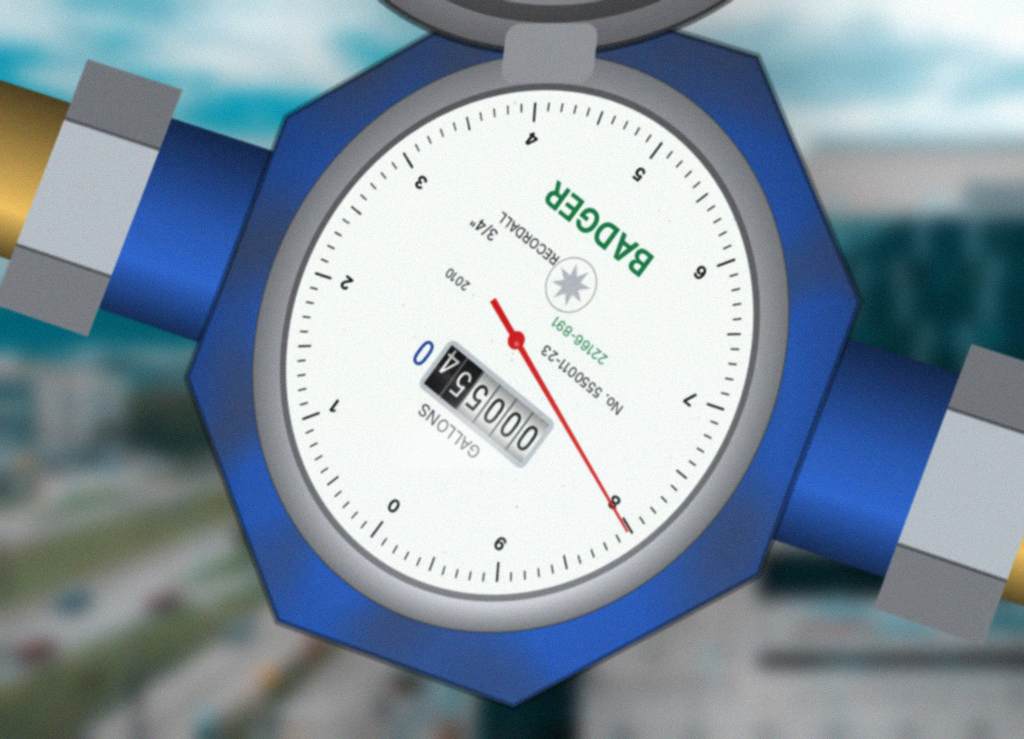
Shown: 5538.0
